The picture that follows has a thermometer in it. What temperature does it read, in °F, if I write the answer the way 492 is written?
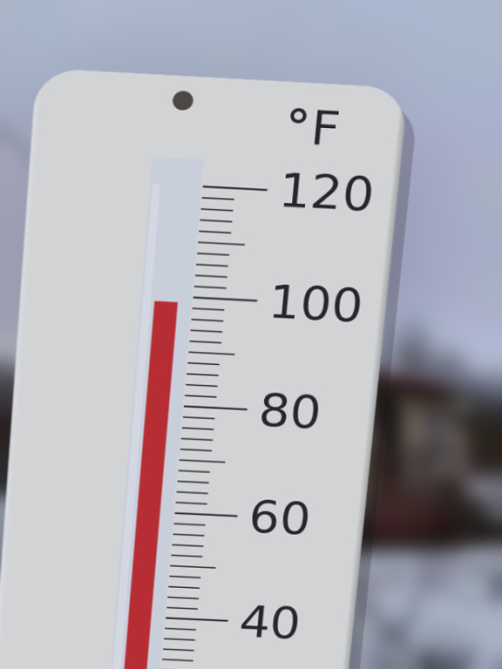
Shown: 99
